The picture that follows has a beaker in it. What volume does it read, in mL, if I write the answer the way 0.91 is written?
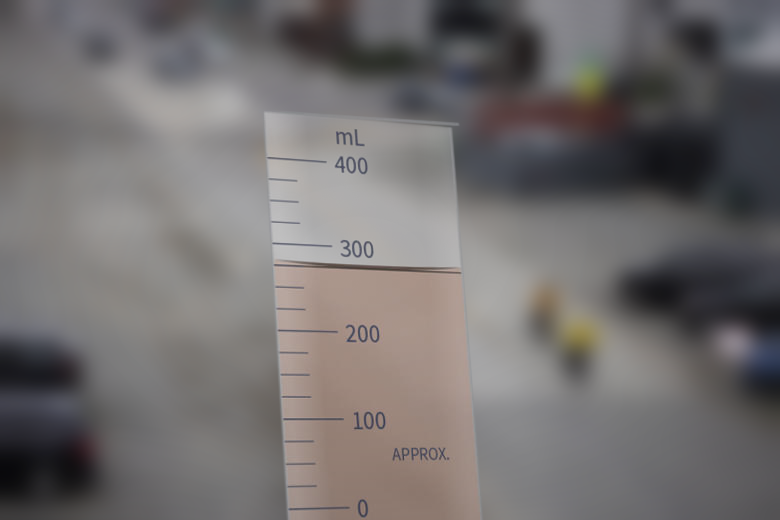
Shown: 275
